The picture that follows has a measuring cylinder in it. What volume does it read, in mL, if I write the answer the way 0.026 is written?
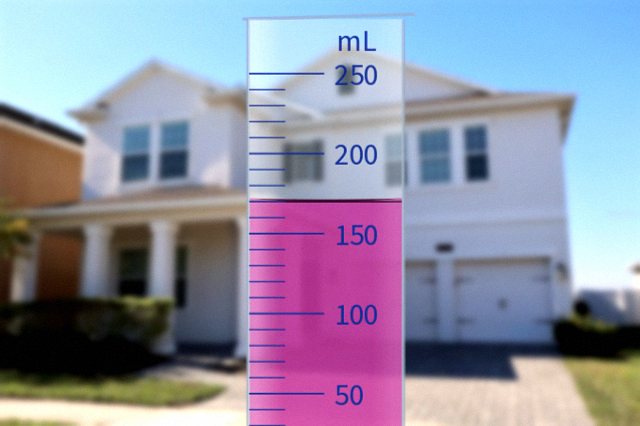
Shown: 170
